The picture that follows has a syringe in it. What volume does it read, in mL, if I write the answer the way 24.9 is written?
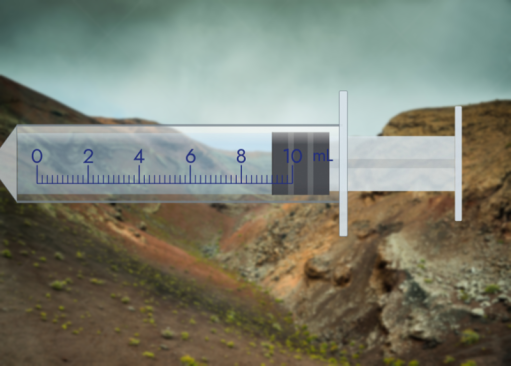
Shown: 9.2
